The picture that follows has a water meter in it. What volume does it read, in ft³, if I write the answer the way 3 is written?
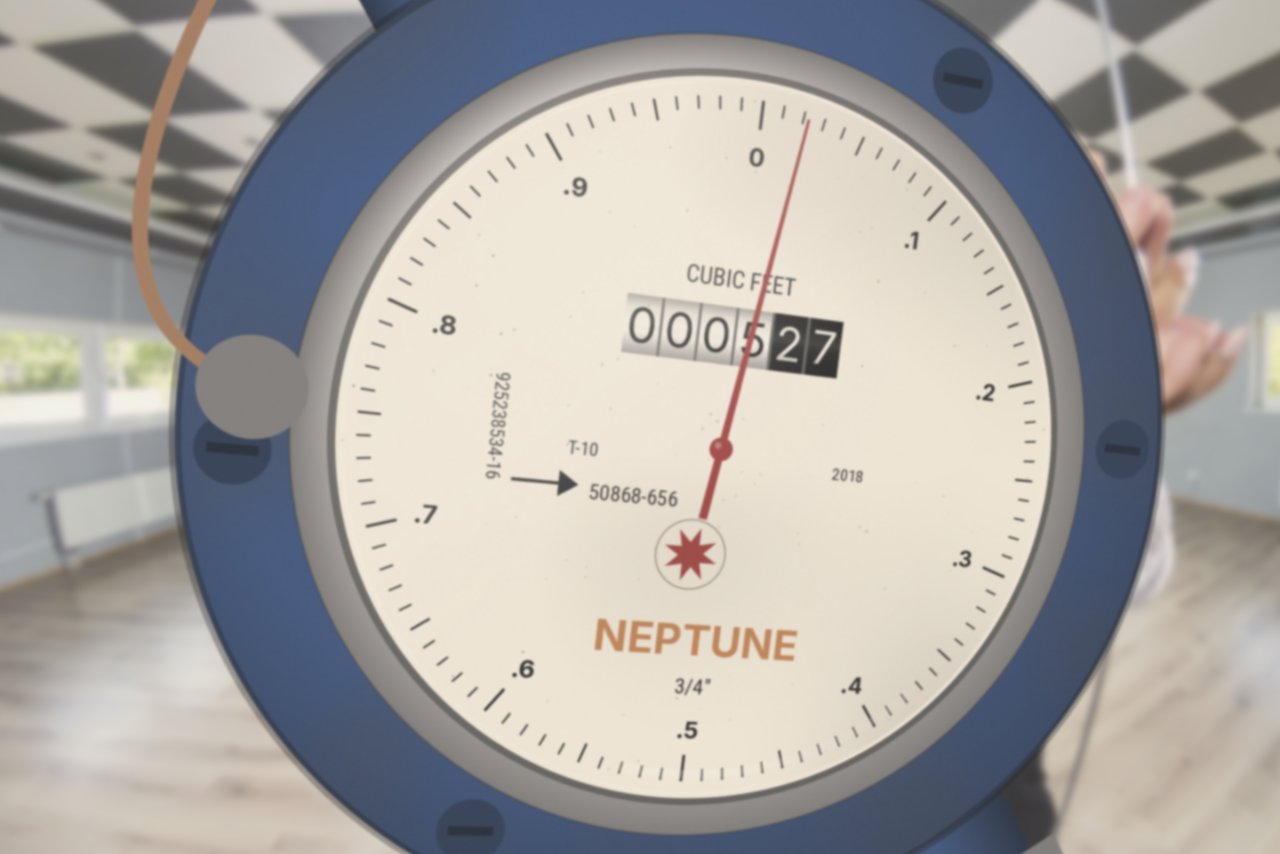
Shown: 527.02
